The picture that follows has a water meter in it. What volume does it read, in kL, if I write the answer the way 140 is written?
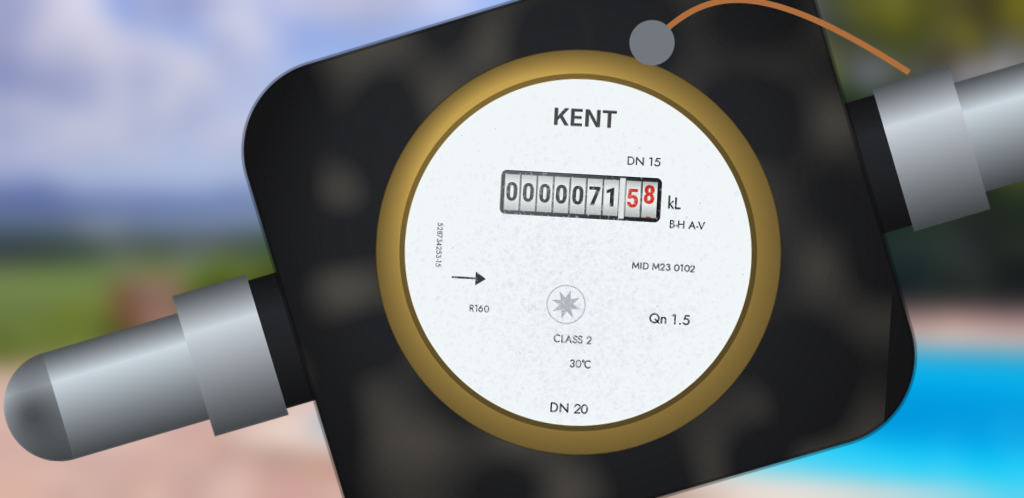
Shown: 71.58
